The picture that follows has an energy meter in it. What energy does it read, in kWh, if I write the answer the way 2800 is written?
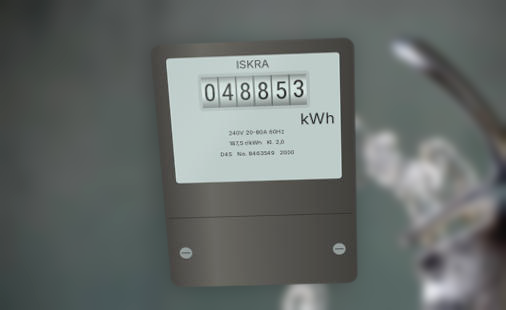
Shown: 48853
